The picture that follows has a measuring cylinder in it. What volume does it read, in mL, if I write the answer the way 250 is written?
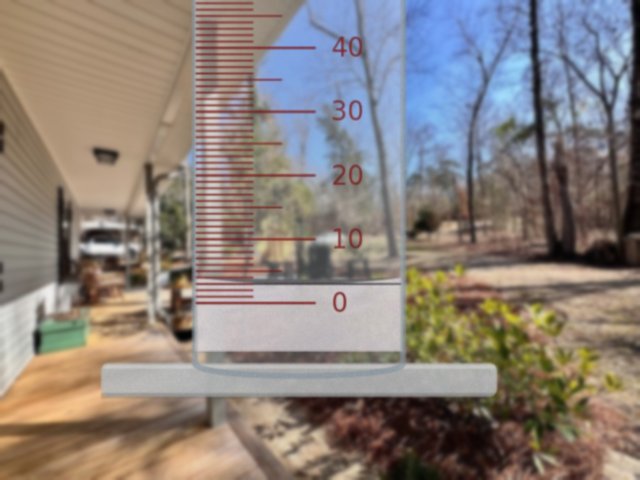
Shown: 3
